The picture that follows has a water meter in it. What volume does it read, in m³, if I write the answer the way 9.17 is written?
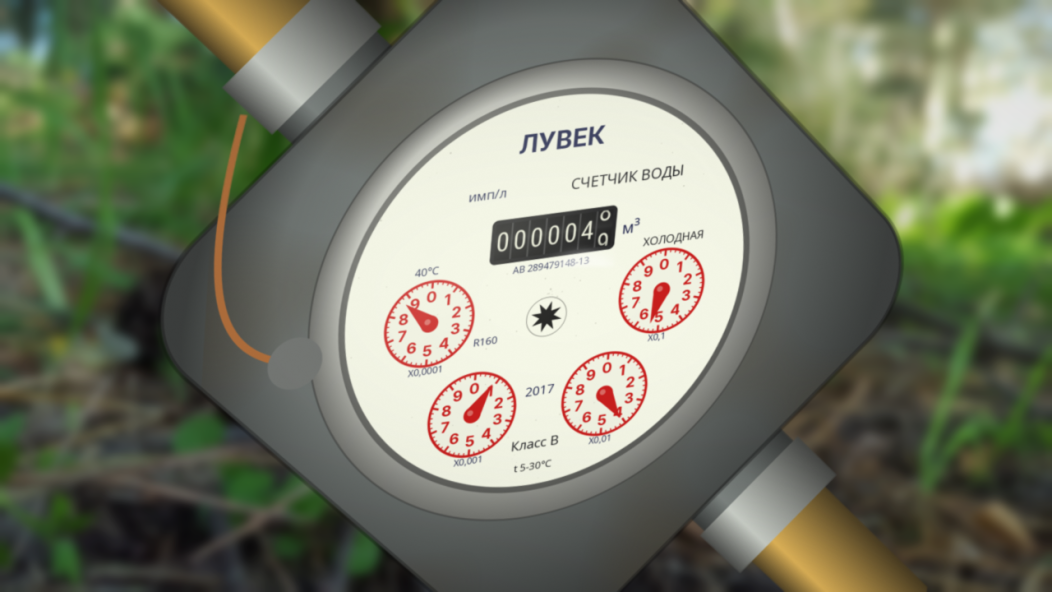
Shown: 48.5408
